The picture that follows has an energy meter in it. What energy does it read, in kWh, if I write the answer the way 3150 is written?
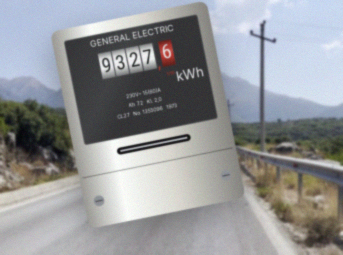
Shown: 9327.6
